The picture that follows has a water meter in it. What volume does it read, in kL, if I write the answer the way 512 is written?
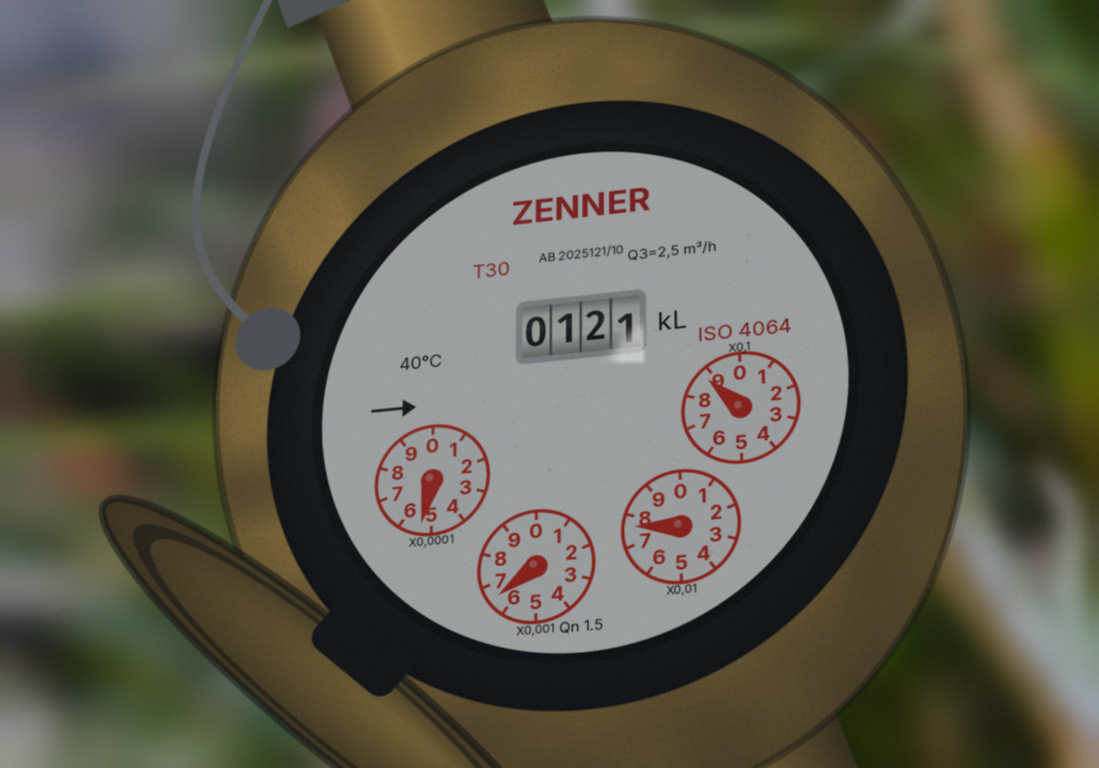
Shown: 120.8765
